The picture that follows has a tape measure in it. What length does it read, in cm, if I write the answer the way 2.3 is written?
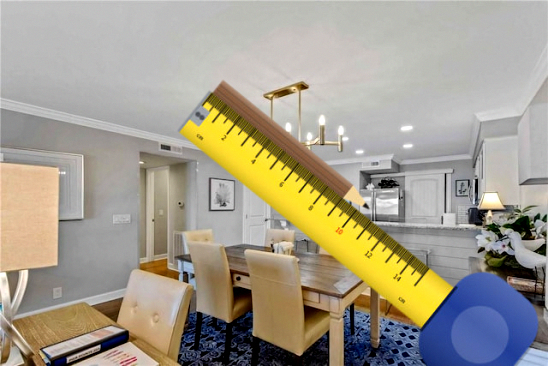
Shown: 10.5
